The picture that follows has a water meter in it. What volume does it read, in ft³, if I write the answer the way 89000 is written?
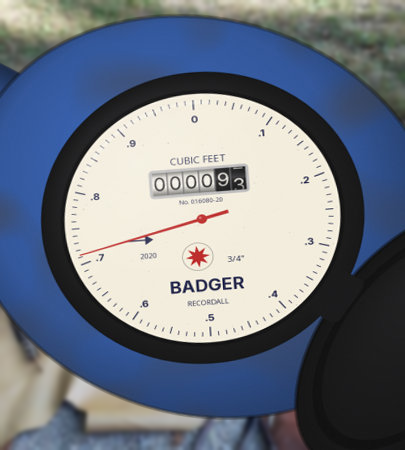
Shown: 92.71
